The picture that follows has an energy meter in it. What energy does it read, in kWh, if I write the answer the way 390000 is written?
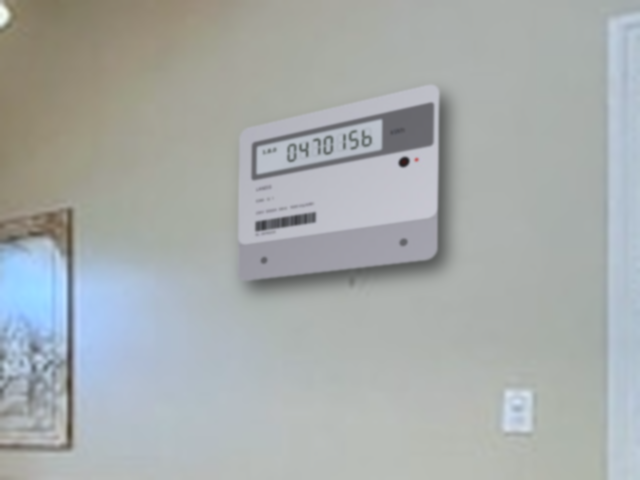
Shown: 470156
